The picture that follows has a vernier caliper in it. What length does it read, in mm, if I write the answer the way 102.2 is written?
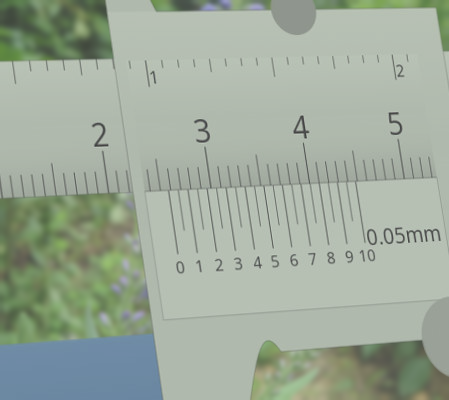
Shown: 25.8
